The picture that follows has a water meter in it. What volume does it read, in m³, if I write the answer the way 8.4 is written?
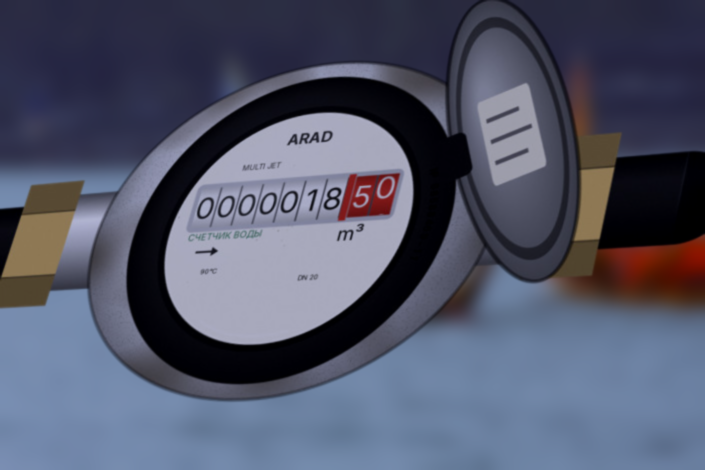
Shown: 18.50
